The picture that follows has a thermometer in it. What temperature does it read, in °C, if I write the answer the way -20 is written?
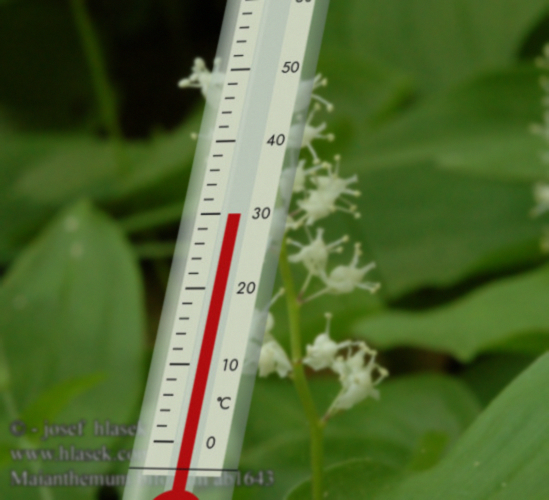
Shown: 30
